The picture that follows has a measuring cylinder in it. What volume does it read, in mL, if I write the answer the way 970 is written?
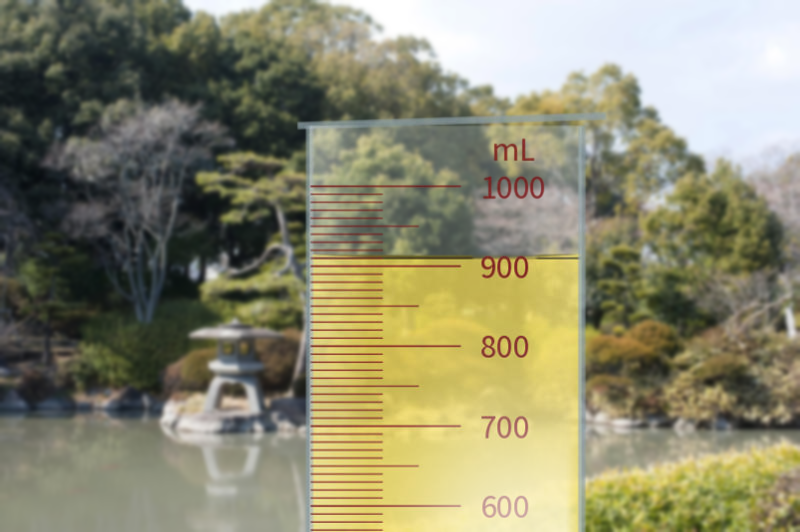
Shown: 910
